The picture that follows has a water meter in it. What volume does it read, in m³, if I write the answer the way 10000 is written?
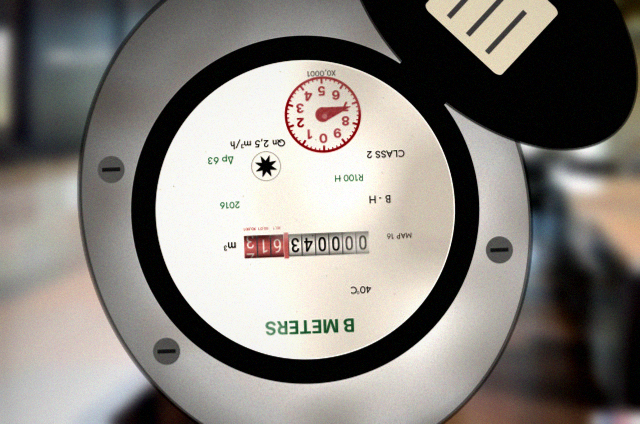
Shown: 43.6127
